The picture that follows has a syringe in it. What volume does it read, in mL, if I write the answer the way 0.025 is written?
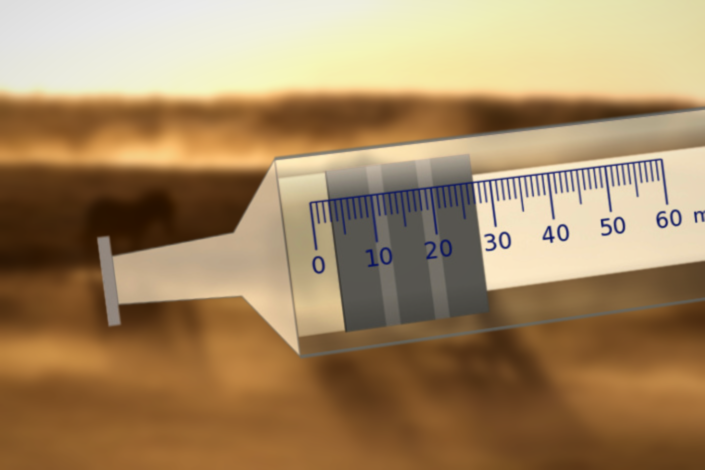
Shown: 3
